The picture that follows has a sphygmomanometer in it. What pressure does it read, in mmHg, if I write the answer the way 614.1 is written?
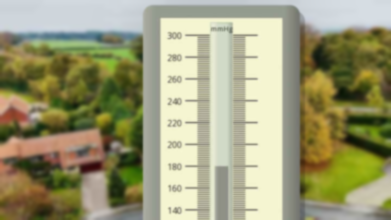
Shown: 180
